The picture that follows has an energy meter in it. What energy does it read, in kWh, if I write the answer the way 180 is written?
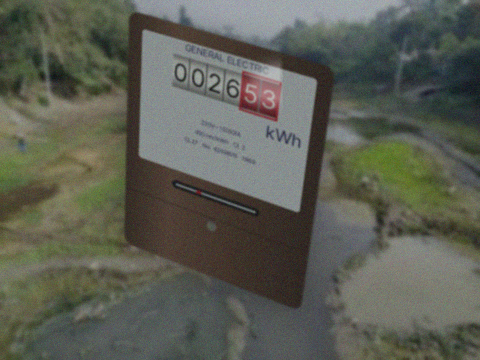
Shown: 26.53
